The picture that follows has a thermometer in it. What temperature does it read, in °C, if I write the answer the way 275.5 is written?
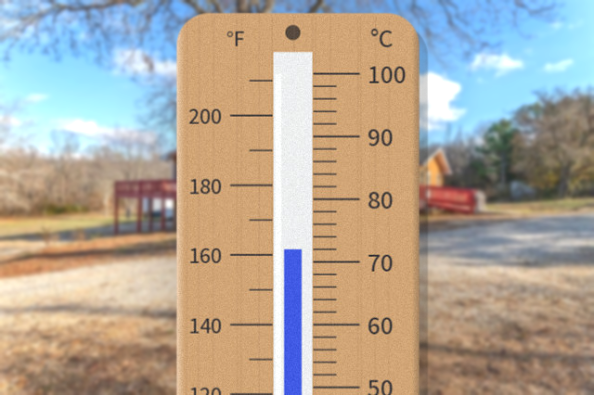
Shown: 72
